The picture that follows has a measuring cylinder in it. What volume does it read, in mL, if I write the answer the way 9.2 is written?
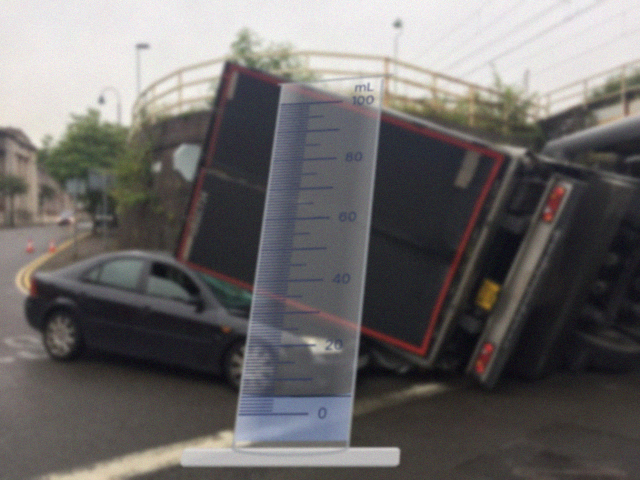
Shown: 5
